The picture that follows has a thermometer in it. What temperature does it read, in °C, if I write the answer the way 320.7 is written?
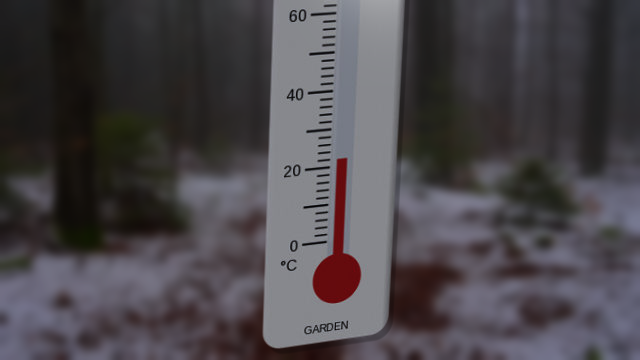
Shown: 22
